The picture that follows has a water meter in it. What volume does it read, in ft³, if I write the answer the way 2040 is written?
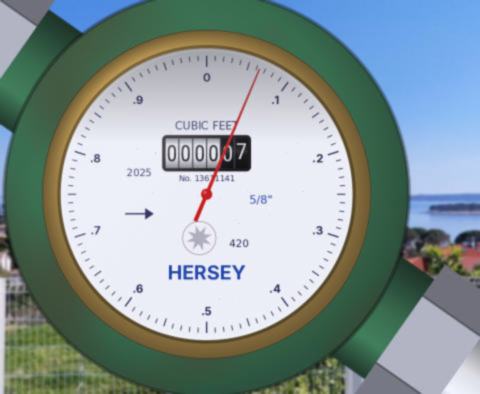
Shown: 7.06
